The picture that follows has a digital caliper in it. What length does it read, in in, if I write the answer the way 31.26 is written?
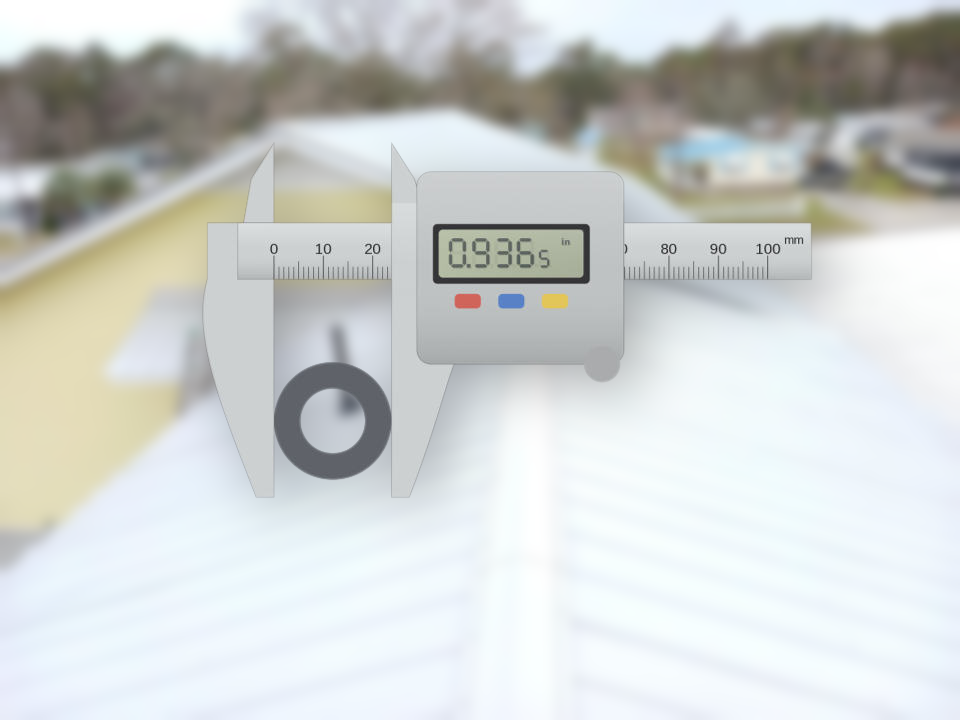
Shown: 0.9365
